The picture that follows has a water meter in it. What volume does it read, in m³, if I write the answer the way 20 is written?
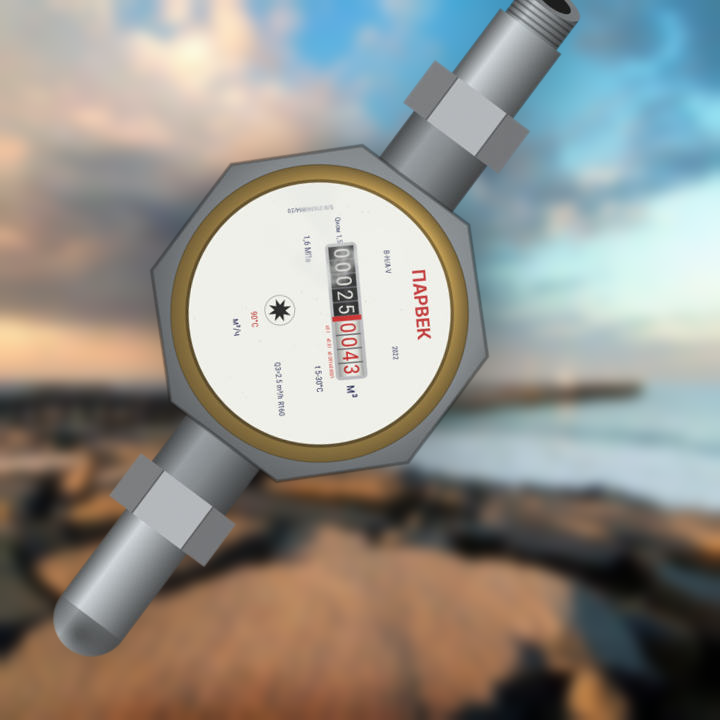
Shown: 25.0043
